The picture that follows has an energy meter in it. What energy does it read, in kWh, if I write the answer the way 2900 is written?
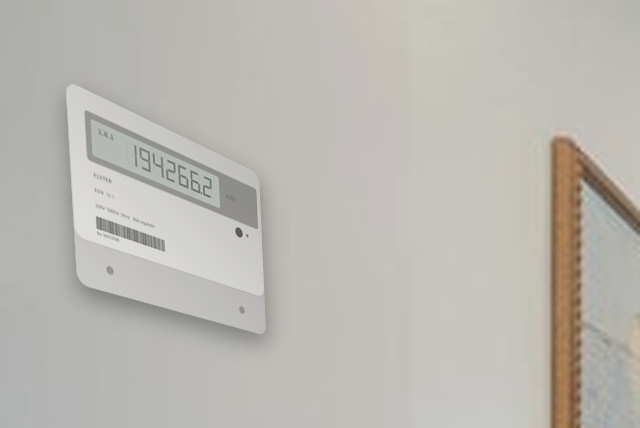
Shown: 194266.2
